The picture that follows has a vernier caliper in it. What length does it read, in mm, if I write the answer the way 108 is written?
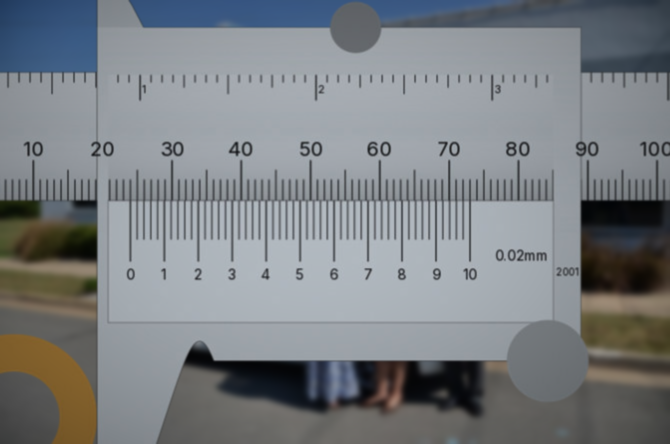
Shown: 24.0
